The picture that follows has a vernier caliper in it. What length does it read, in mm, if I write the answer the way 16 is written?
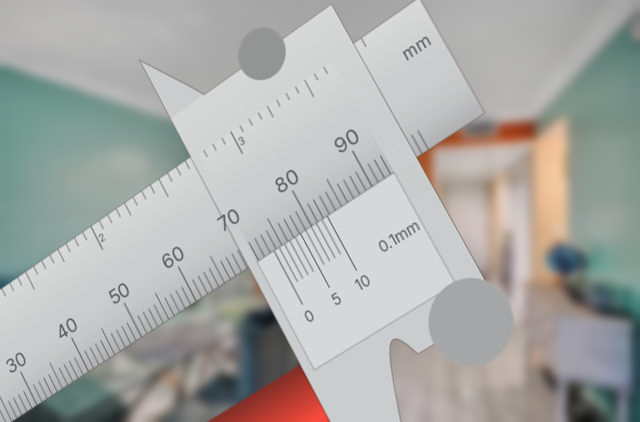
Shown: 73.6
